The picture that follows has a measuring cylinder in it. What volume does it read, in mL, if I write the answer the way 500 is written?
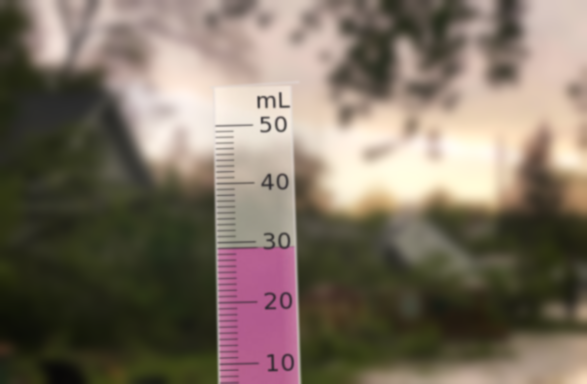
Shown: 29
